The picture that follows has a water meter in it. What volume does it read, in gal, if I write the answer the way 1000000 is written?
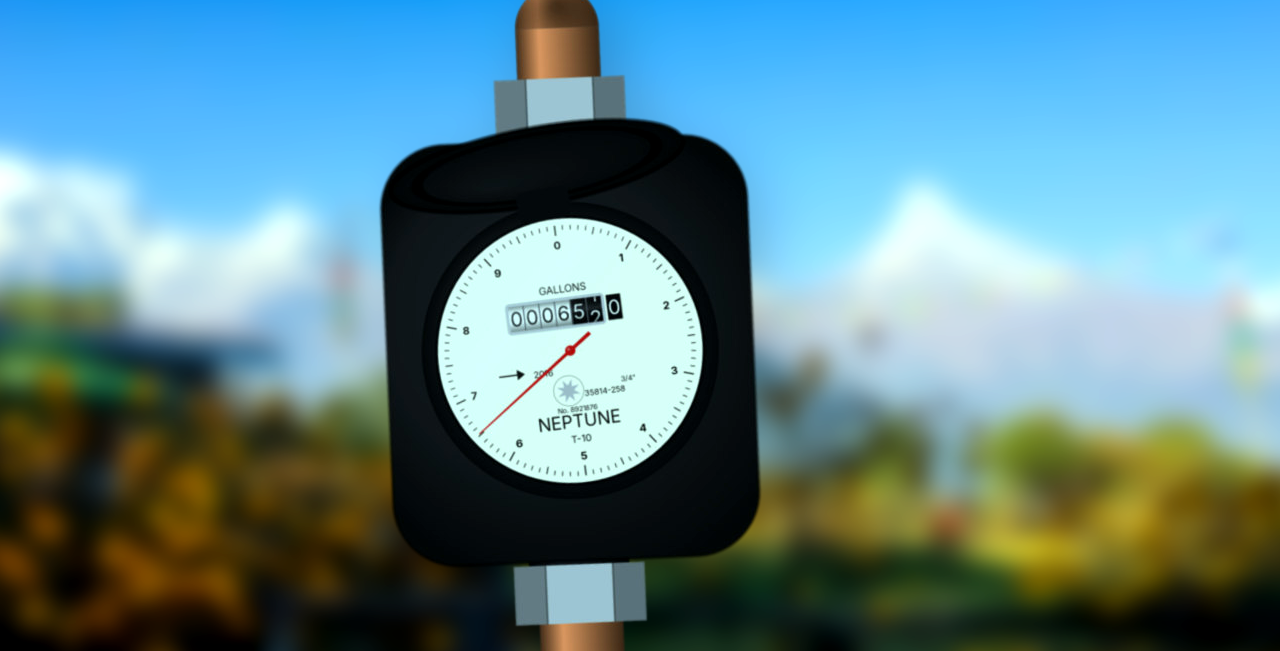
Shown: 6516.5
